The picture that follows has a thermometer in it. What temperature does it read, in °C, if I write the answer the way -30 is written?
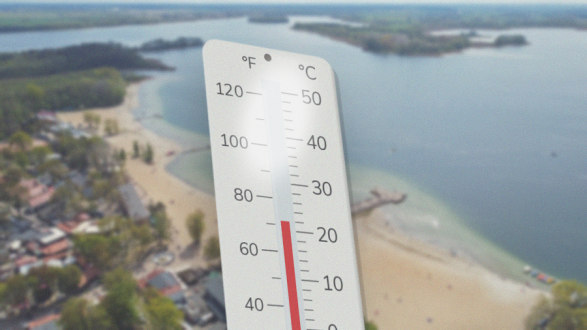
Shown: 22
